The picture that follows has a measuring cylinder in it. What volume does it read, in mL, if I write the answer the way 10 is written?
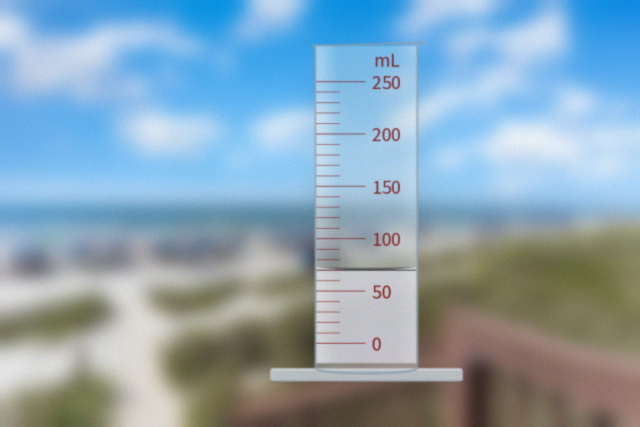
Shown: 70
